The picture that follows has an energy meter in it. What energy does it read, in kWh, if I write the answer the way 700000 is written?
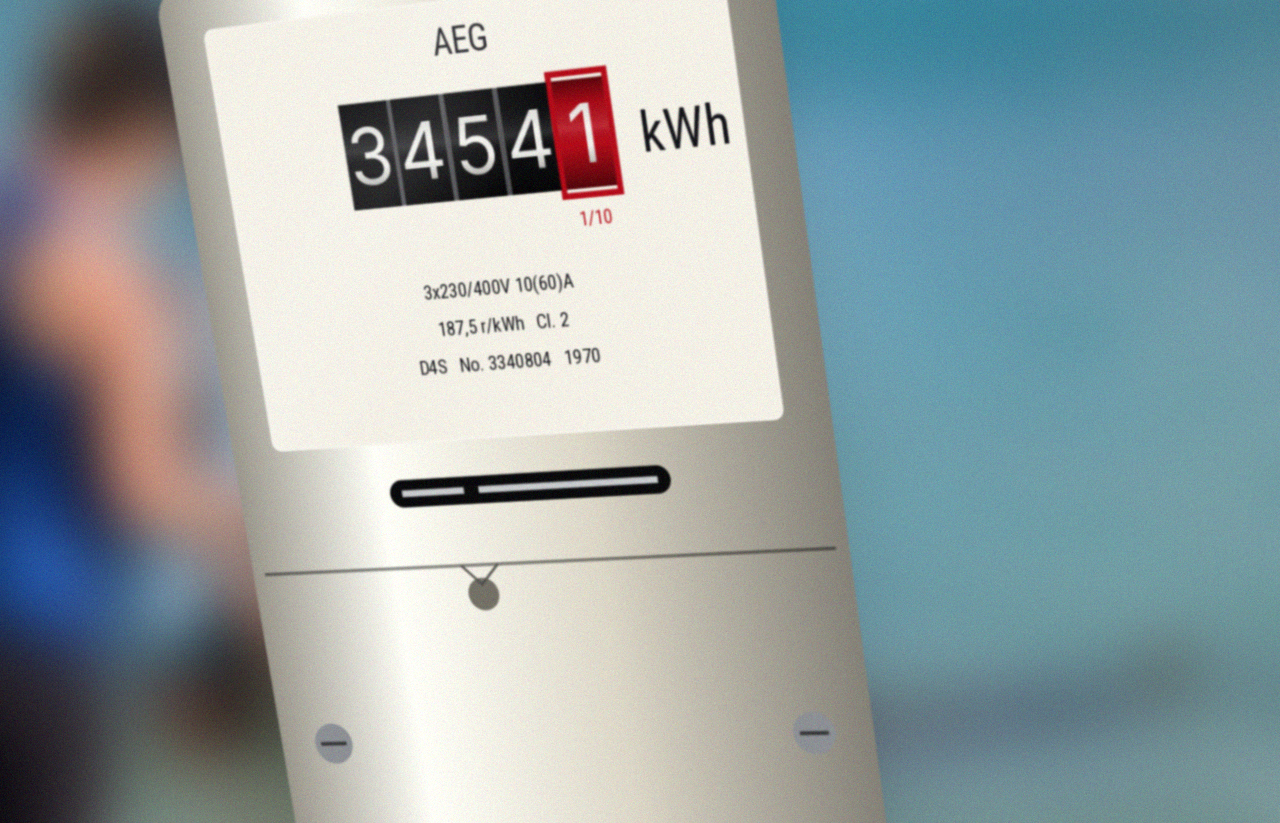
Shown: 3454.1
